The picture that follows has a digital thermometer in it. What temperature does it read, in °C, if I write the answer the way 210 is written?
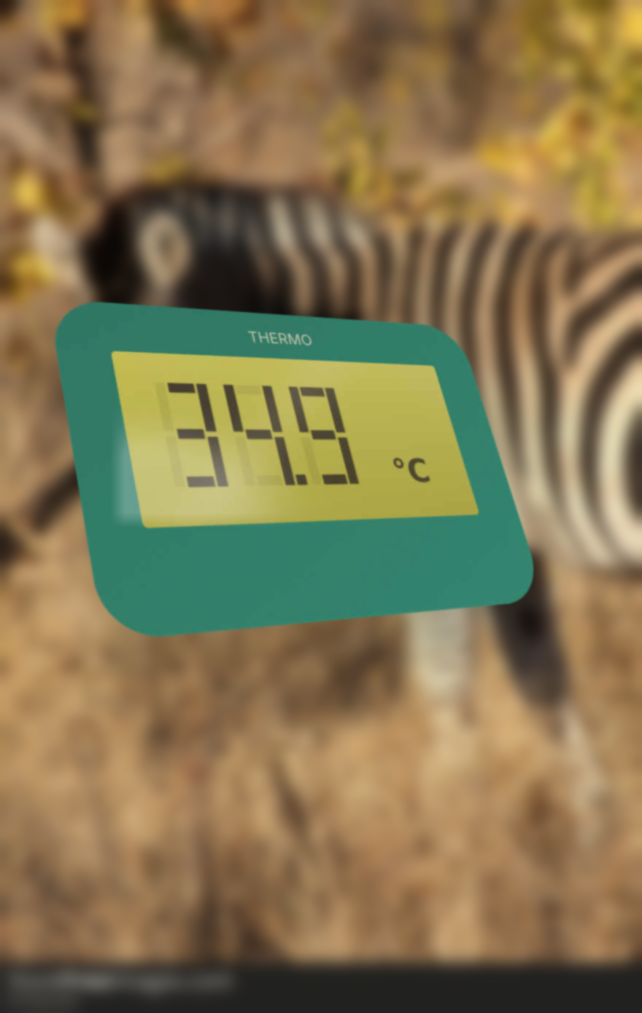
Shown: 34.9
